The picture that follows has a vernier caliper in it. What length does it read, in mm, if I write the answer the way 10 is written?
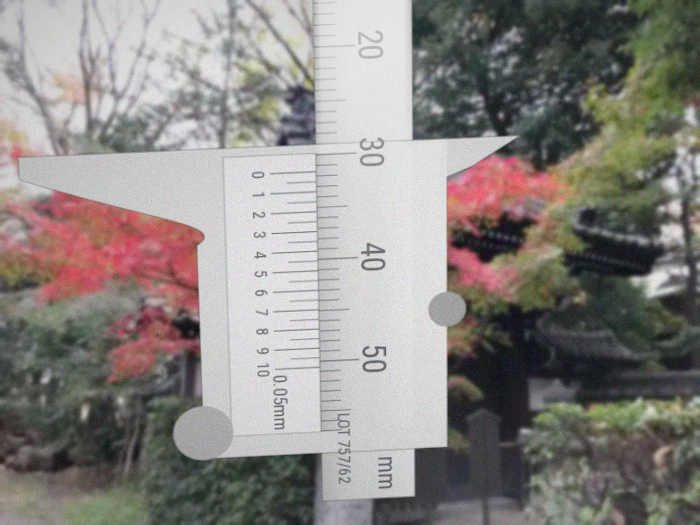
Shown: 31.6
